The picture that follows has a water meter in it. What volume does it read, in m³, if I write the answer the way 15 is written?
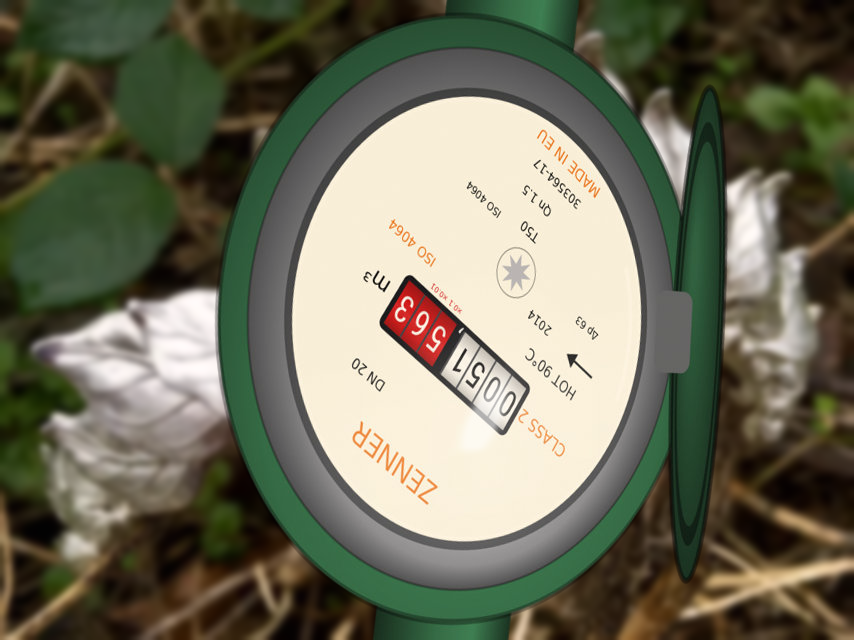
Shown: 51.563
